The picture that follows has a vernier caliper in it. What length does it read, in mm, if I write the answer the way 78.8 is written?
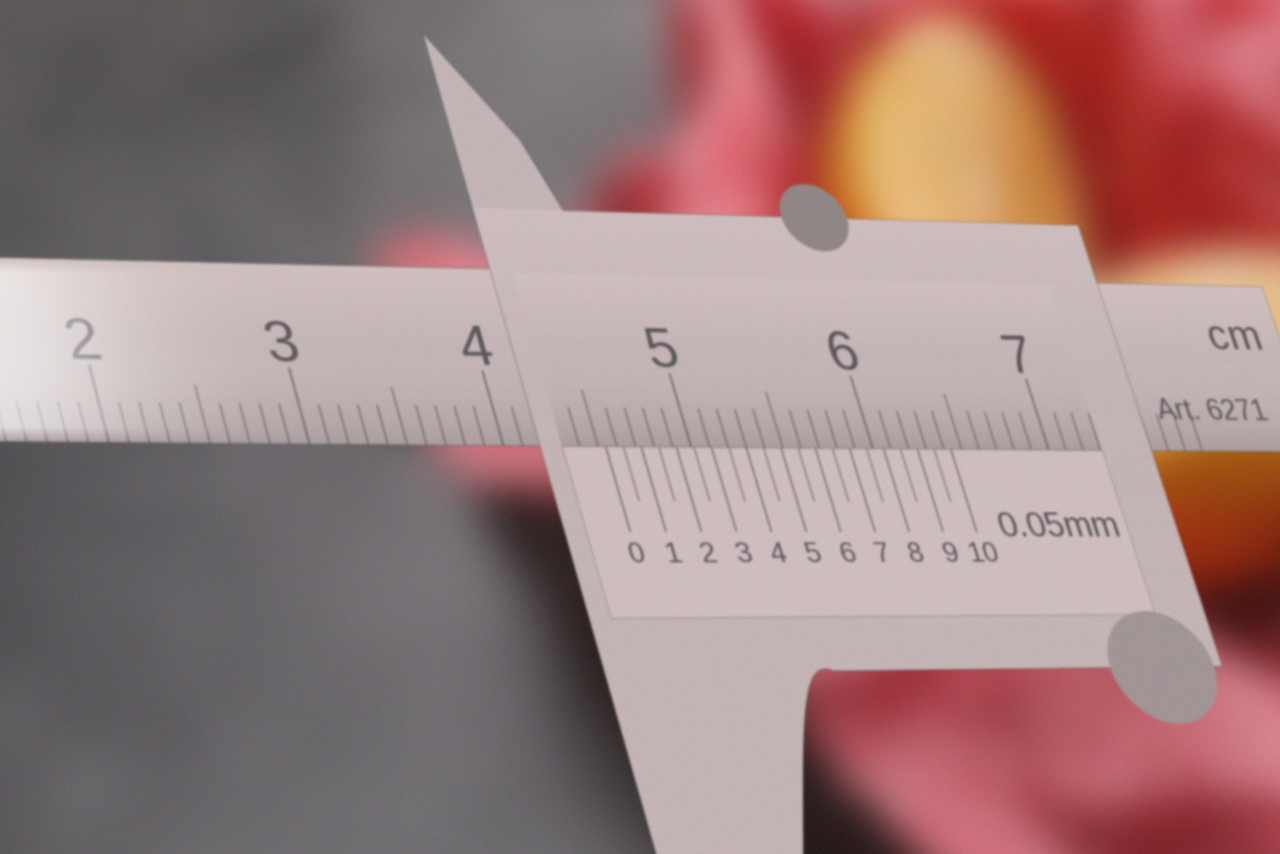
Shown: 45.4
